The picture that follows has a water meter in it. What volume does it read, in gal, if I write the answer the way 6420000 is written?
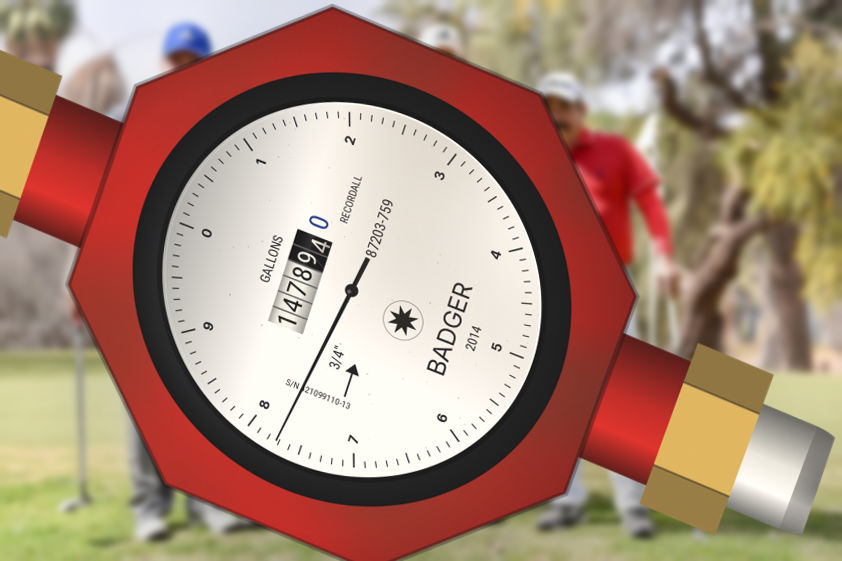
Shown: 1478937.7
